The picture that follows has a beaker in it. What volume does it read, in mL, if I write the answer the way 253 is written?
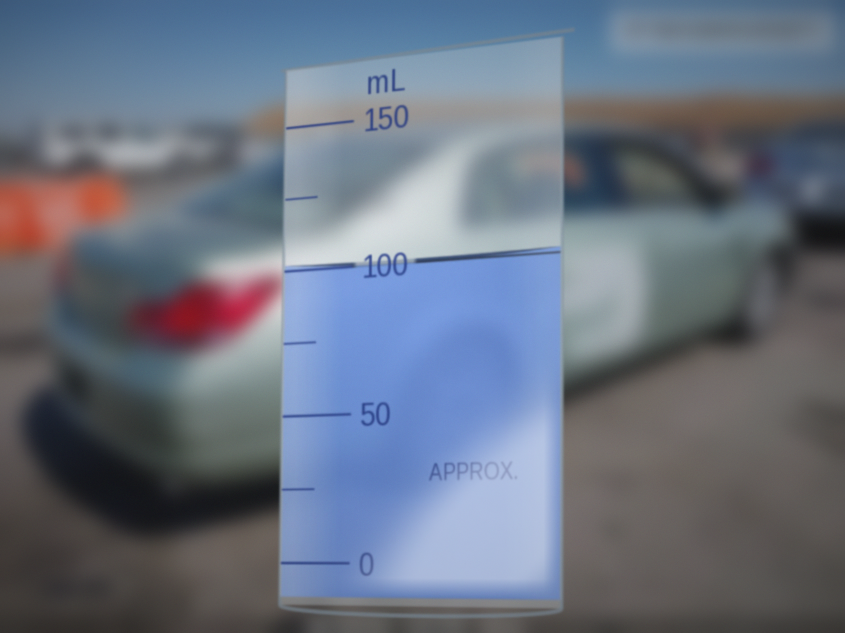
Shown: 100
